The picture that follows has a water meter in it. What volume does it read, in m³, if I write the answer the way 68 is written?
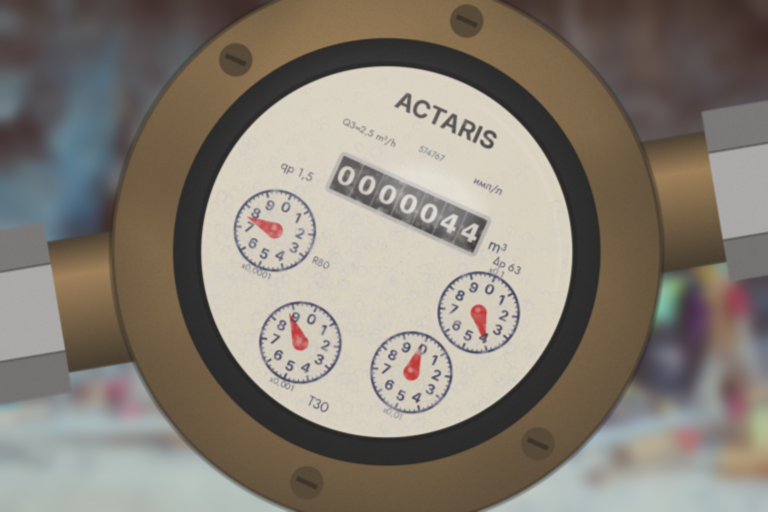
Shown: 44.3987
